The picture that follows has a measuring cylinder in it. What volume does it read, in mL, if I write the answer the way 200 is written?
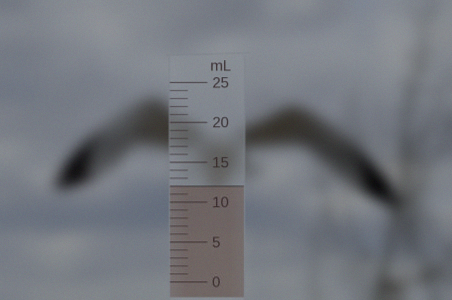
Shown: 12
